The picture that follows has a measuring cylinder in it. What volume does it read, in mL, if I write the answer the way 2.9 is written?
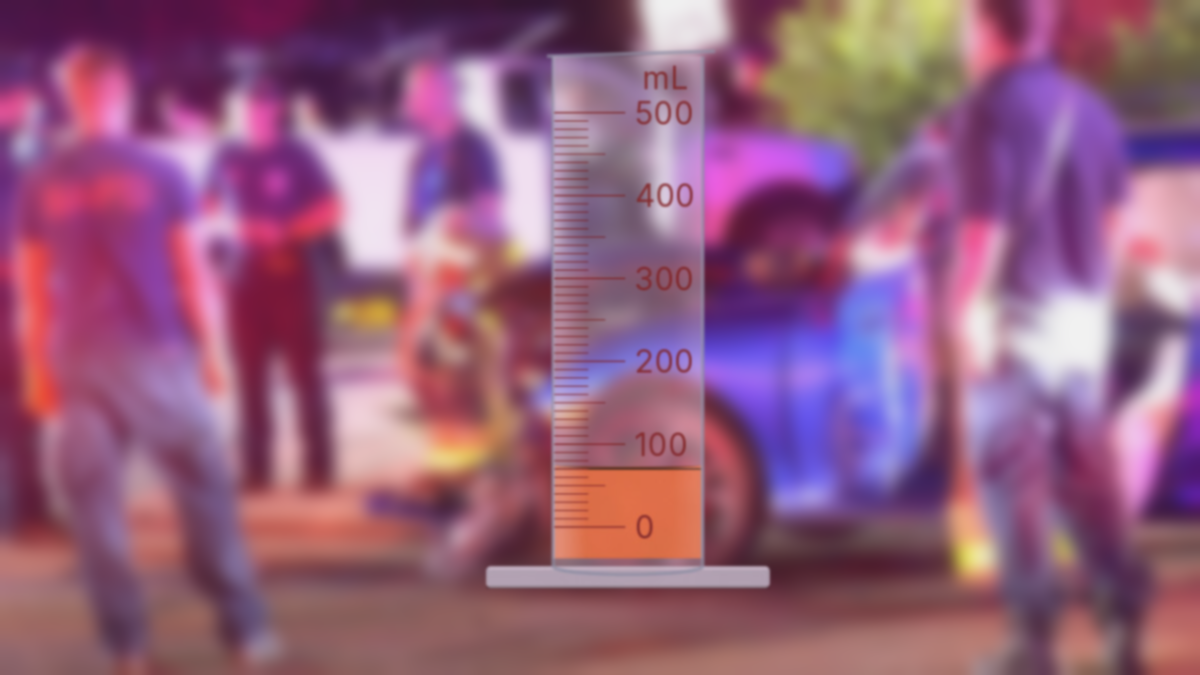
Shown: 70
